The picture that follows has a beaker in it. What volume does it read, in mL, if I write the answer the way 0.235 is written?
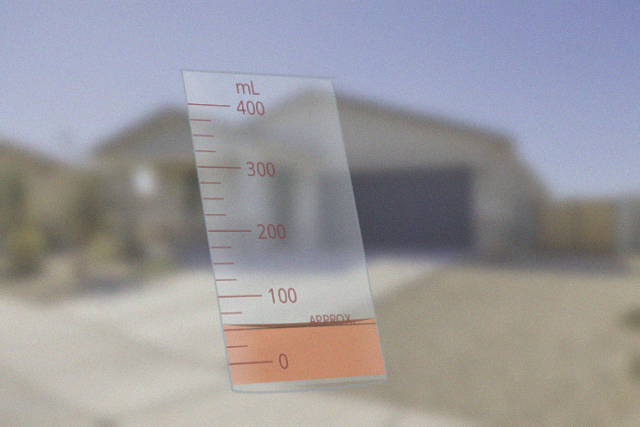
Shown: 50
